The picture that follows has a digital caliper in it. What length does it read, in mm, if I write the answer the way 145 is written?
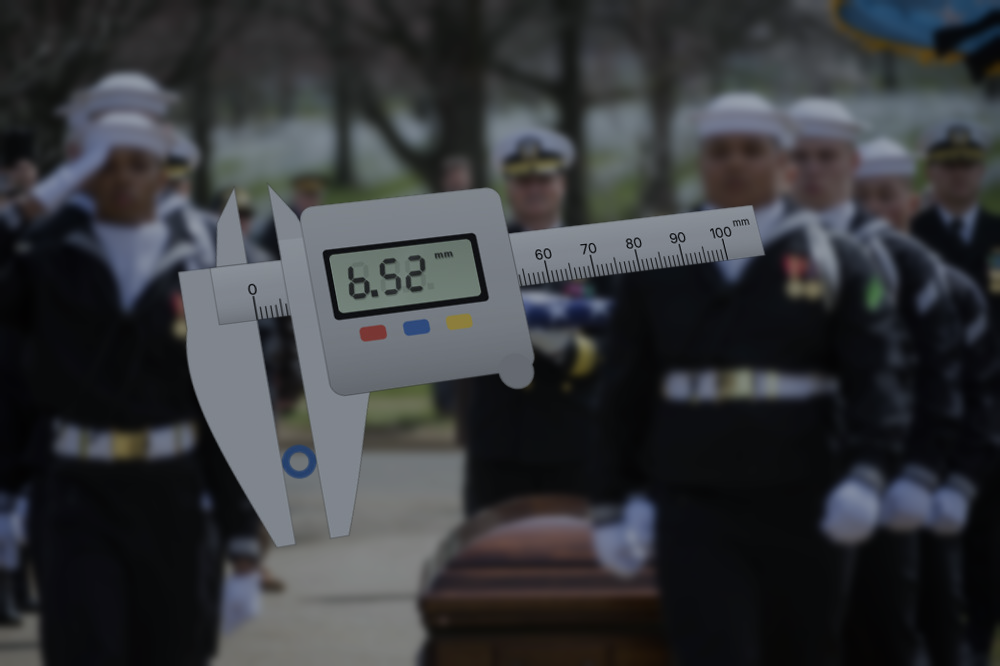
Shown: 6.52
